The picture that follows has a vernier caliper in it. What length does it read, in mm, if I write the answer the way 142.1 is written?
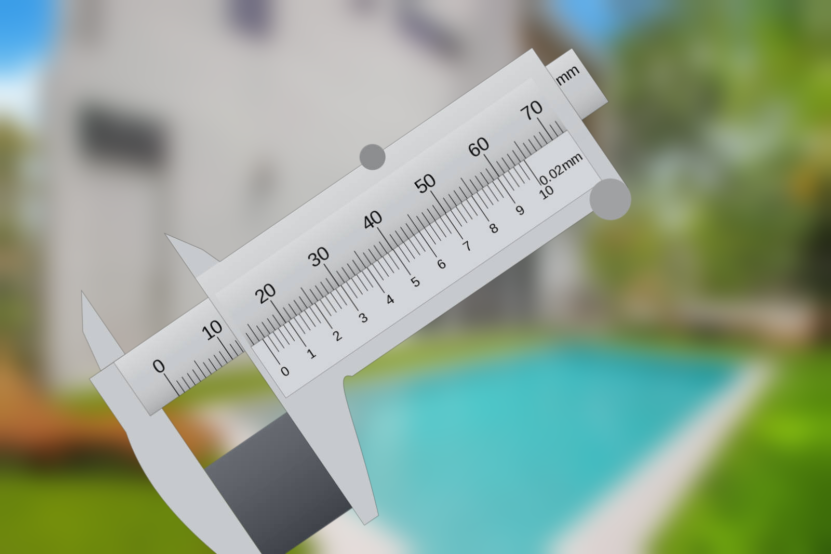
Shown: 15.6
